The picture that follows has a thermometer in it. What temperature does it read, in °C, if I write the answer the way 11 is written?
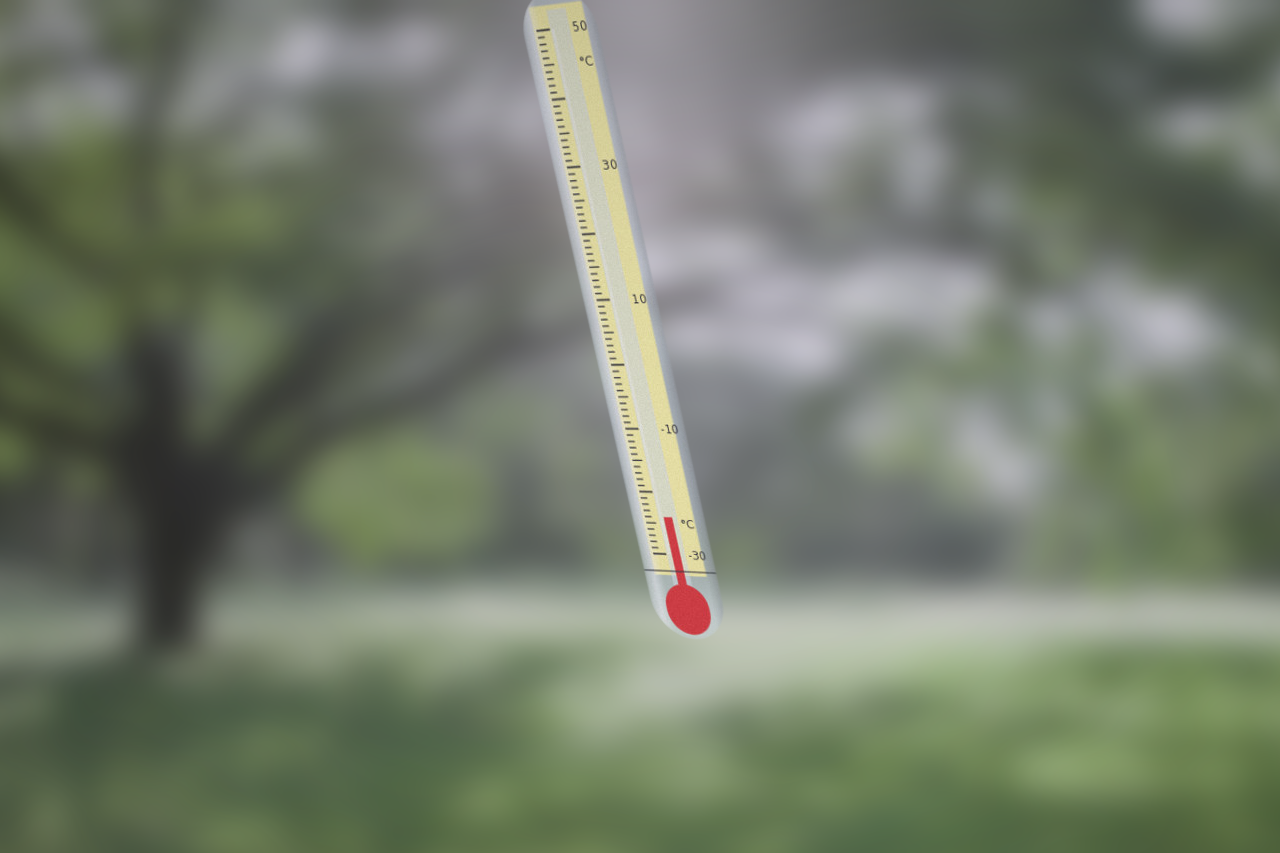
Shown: -24
